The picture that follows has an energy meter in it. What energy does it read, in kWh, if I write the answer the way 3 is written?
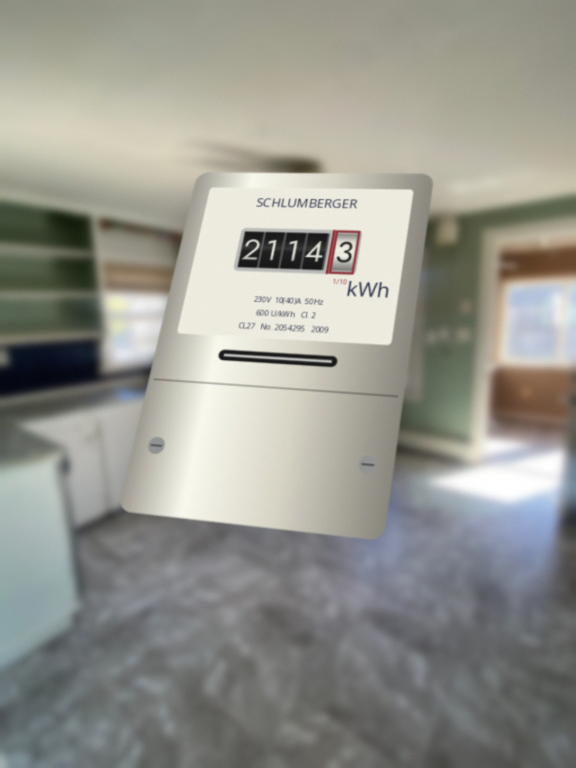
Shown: 2114.3
